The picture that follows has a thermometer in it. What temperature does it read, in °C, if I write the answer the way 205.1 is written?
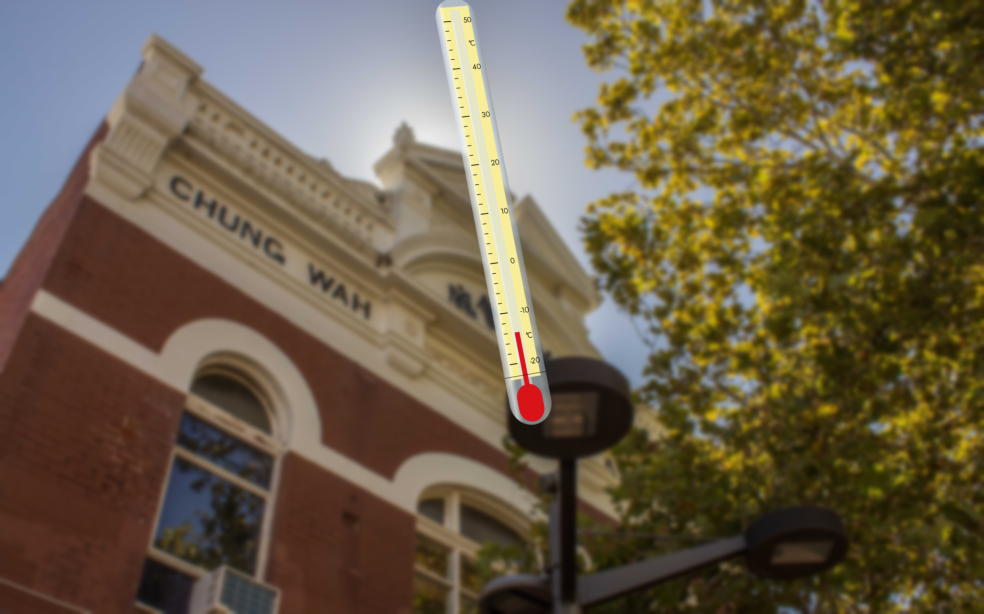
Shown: -14
